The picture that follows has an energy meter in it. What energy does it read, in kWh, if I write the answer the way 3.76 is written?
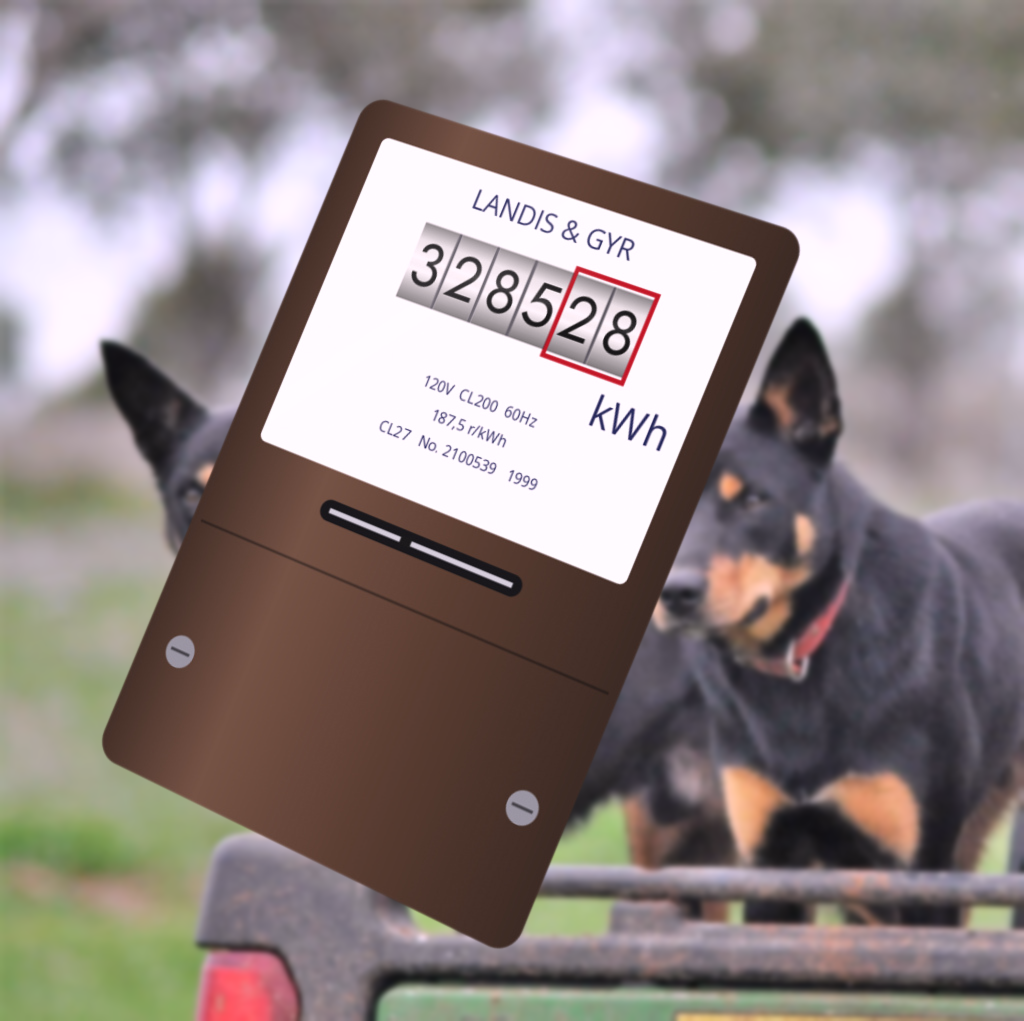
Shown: 3285.28
